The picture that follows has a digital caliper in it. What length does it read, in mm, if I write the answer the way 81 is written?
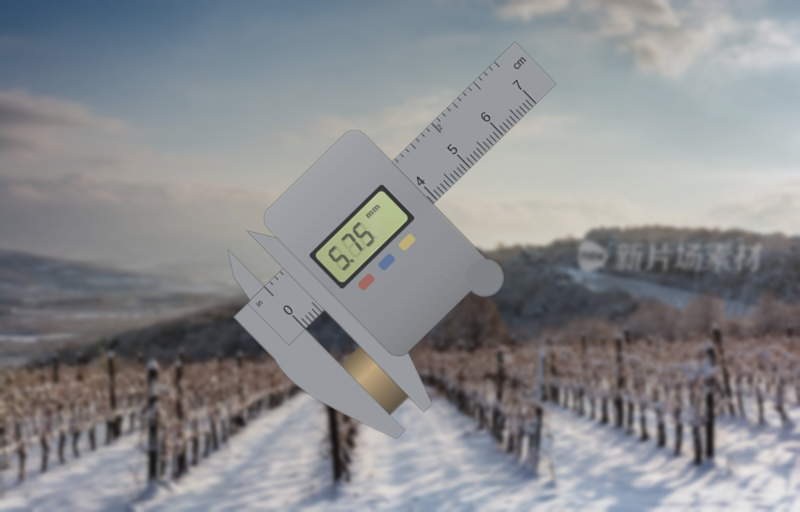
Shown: 5.75
